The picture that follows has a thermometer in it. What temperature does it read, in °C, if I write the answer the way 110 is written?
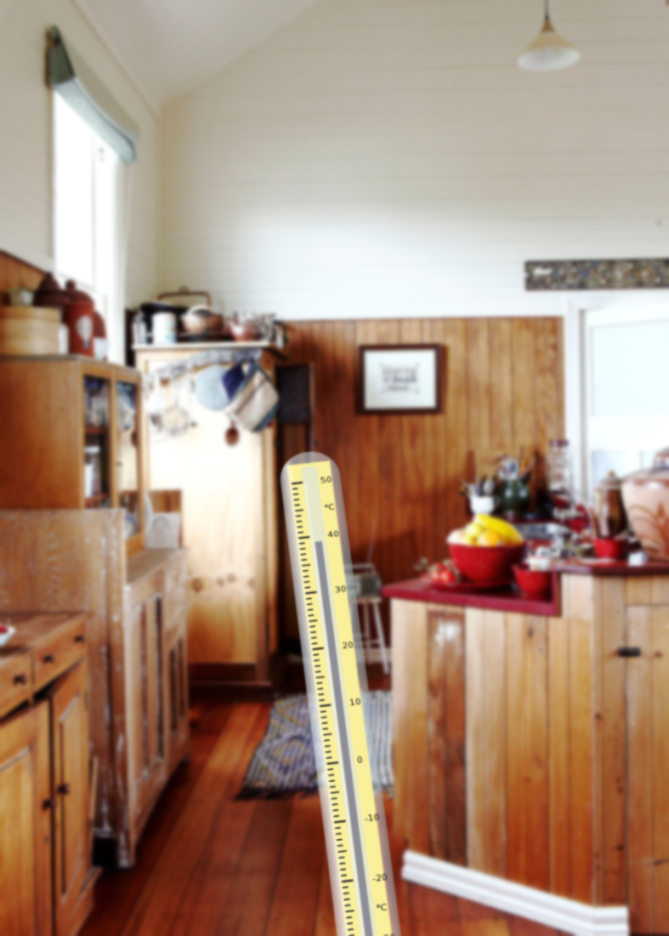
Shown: 39
